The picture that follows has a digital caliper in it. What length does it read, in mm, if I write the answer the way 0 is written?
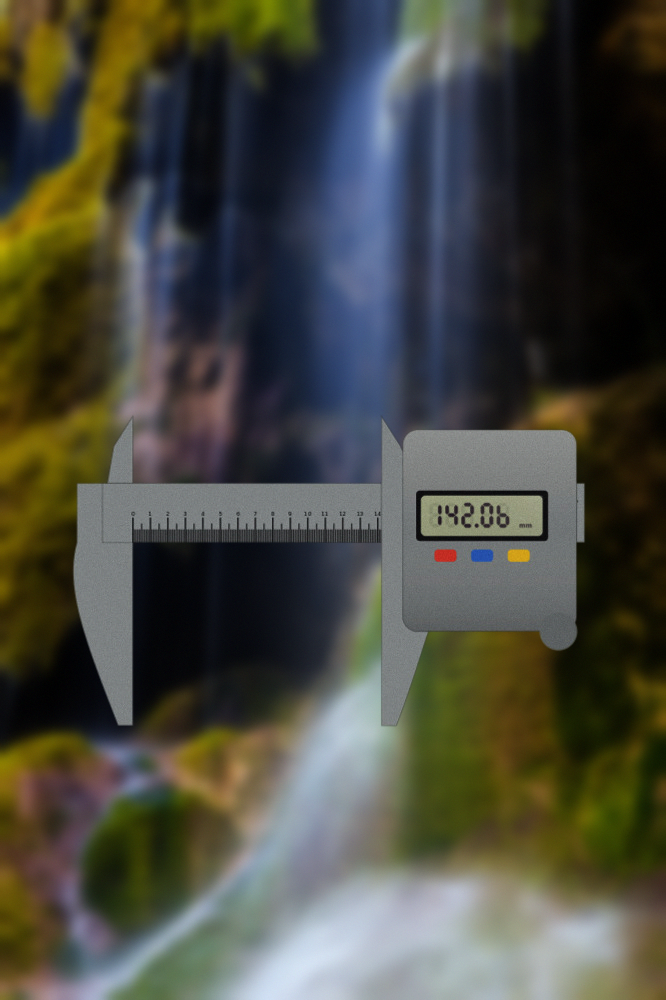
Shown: 142.06
